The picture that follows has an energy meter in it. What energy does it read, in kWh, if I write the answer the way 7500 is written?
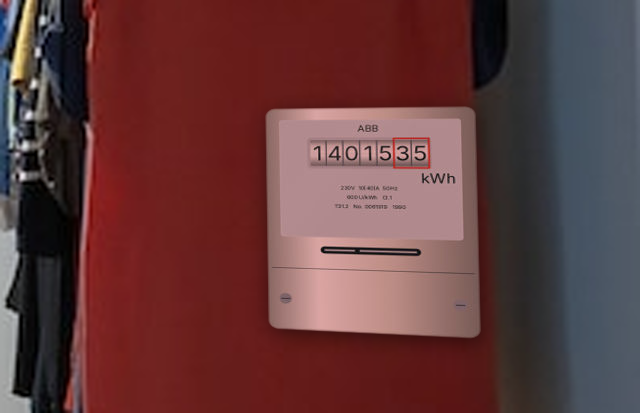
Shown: 14015.35
